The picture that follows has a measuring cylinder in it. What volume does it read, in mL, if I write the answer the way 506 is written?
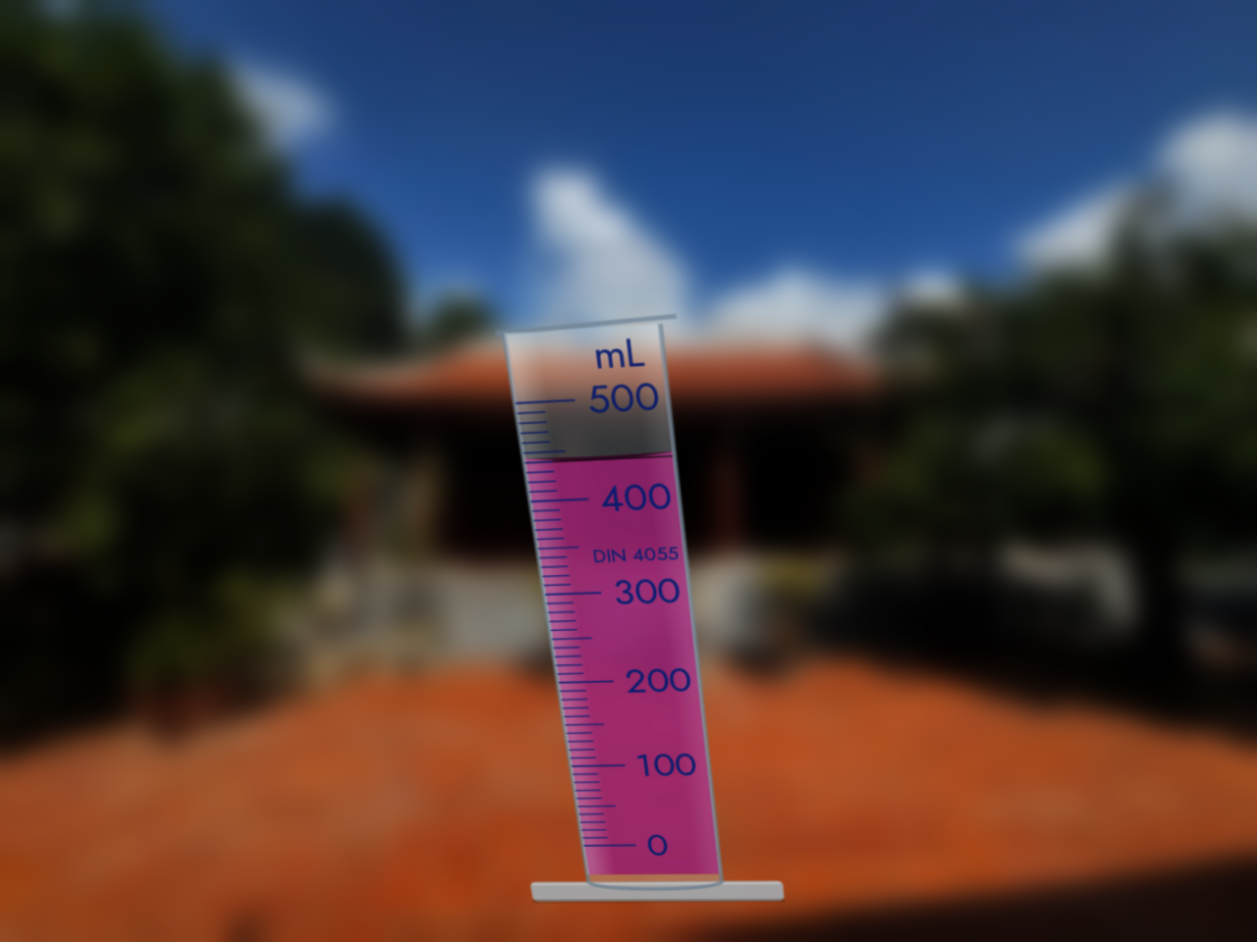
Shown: 440
